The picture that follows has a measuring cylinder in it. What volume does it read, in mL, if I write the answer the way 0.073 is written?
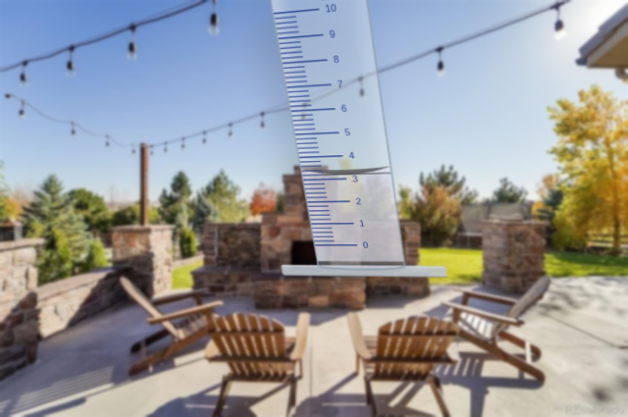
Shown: 3.2
